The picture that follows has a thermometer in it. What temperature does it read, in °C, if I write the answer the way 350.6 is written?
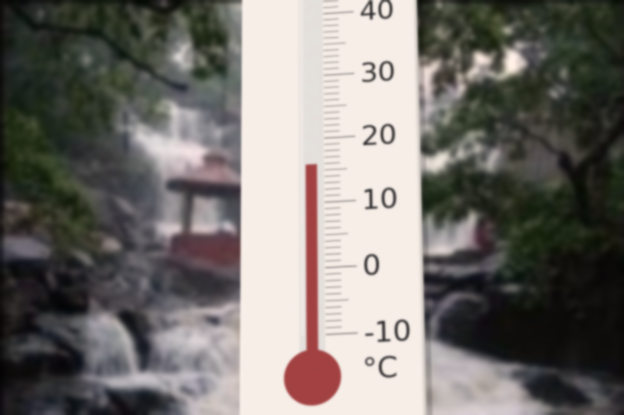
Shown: 16
